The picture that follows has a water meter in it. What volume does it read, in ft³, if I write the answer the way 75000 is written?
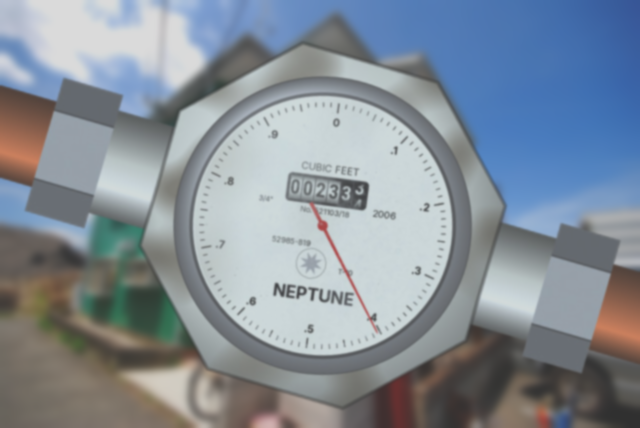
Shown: 2333.40
